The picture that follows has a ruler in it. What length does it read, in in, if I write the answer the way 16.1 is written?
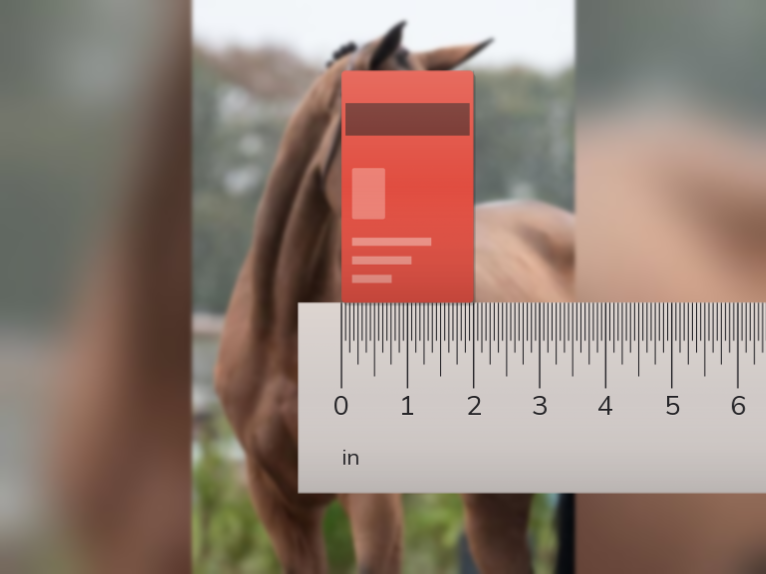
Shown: 2
